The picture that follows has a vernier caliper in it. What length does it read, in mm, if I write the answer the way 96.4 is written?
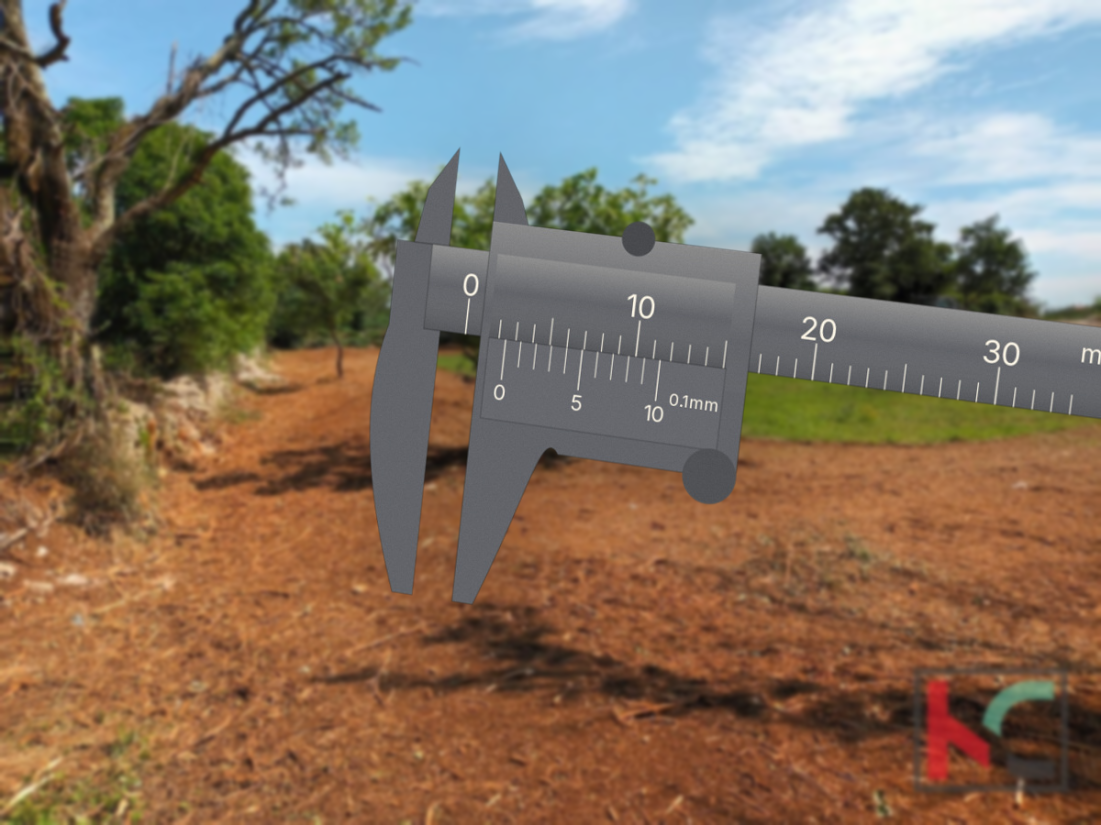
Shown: 2.4
